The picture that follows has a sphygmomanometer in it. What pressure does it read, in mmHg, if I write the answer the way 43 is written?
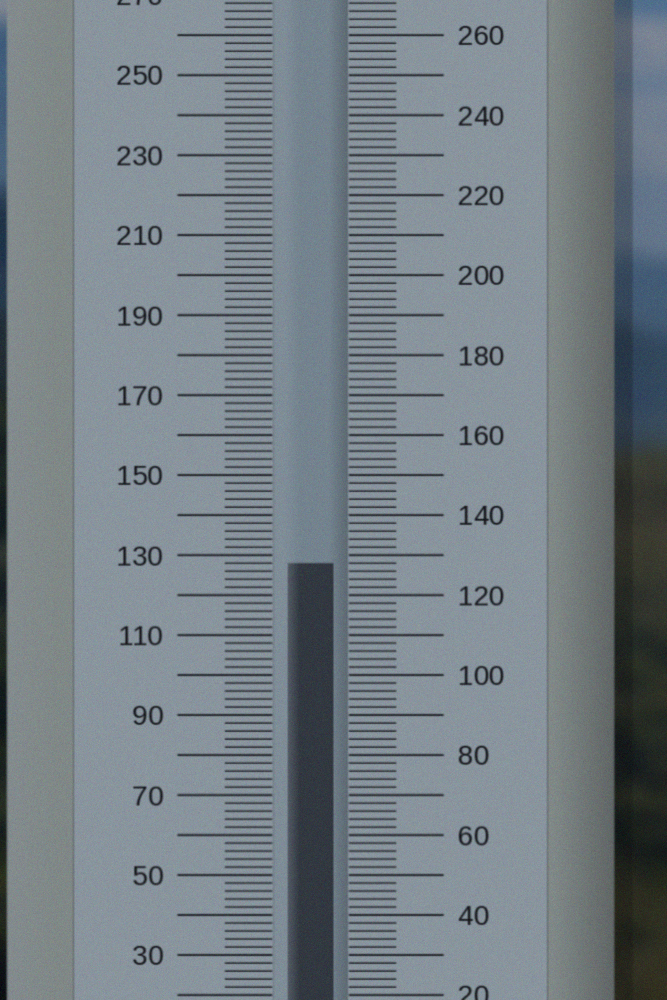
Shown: 128
